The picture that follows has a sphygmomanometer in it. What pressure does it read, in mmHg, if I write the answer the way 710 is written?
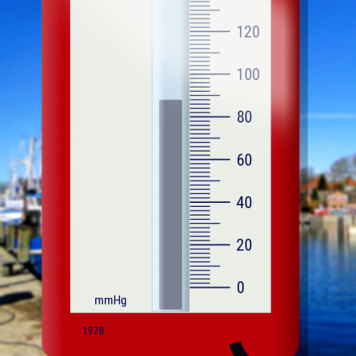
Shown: 88
